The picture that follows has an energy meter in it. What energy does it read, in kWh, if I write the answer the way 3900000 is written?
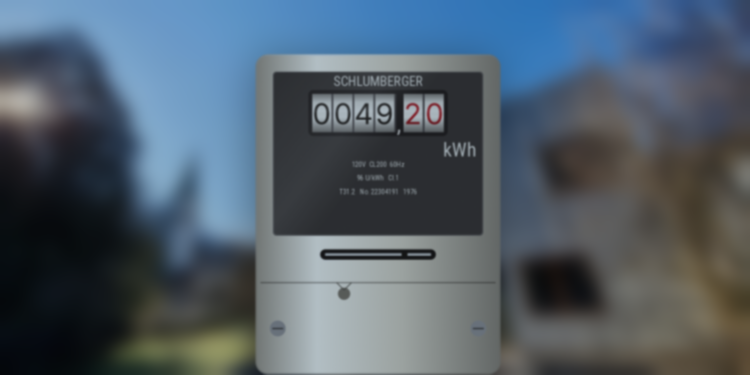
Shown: 49.20
